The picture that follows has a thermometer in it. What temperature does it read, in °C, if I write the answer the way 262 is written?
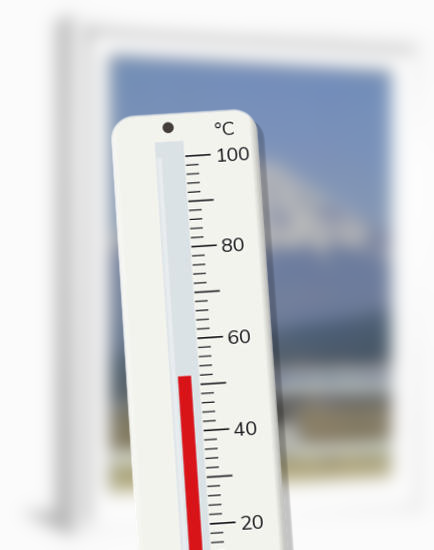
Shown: 52
